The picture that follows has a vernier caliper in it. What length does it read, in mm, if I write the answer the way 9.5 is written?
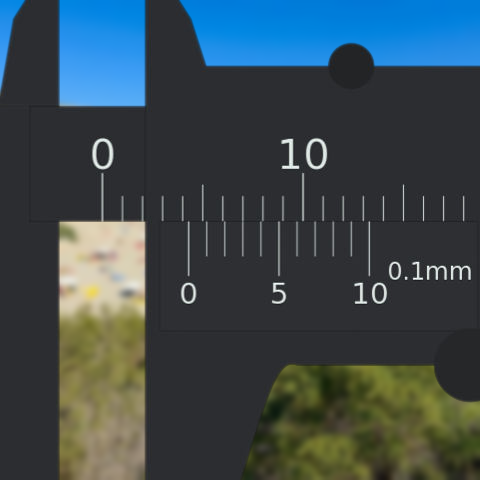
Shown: 4.3
